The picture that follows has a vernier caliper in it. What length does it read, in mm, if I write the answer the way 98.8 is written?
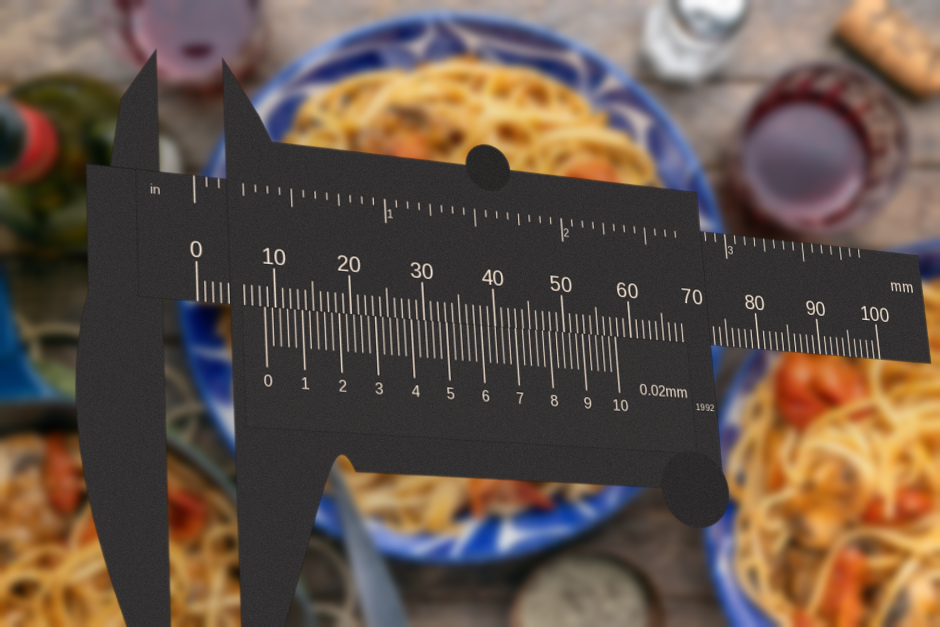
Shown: 8.6
